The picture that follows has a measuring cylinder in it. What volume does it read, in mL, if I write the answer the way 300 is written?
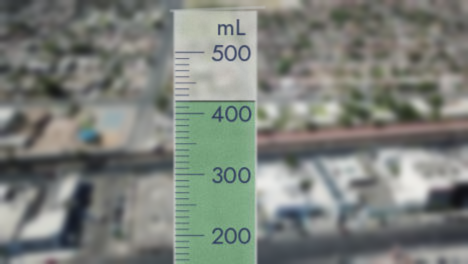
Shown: 420
